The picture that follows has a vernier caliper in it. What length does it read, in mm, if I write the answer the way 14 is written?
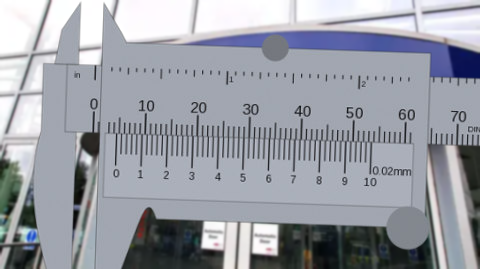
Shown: 4.5
